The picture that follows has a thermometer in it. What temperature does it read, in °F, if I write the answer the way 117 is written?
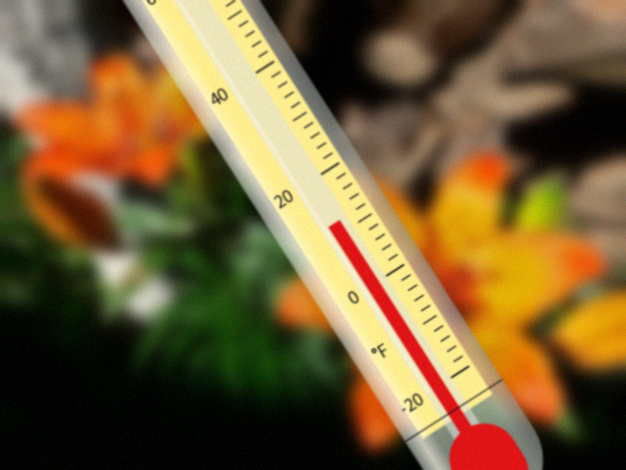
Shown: 12
